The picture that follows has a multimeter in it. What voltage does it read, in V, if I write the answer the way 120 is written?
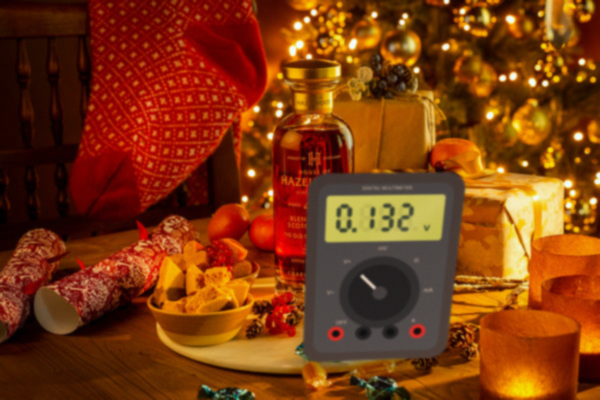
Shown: 0.132
